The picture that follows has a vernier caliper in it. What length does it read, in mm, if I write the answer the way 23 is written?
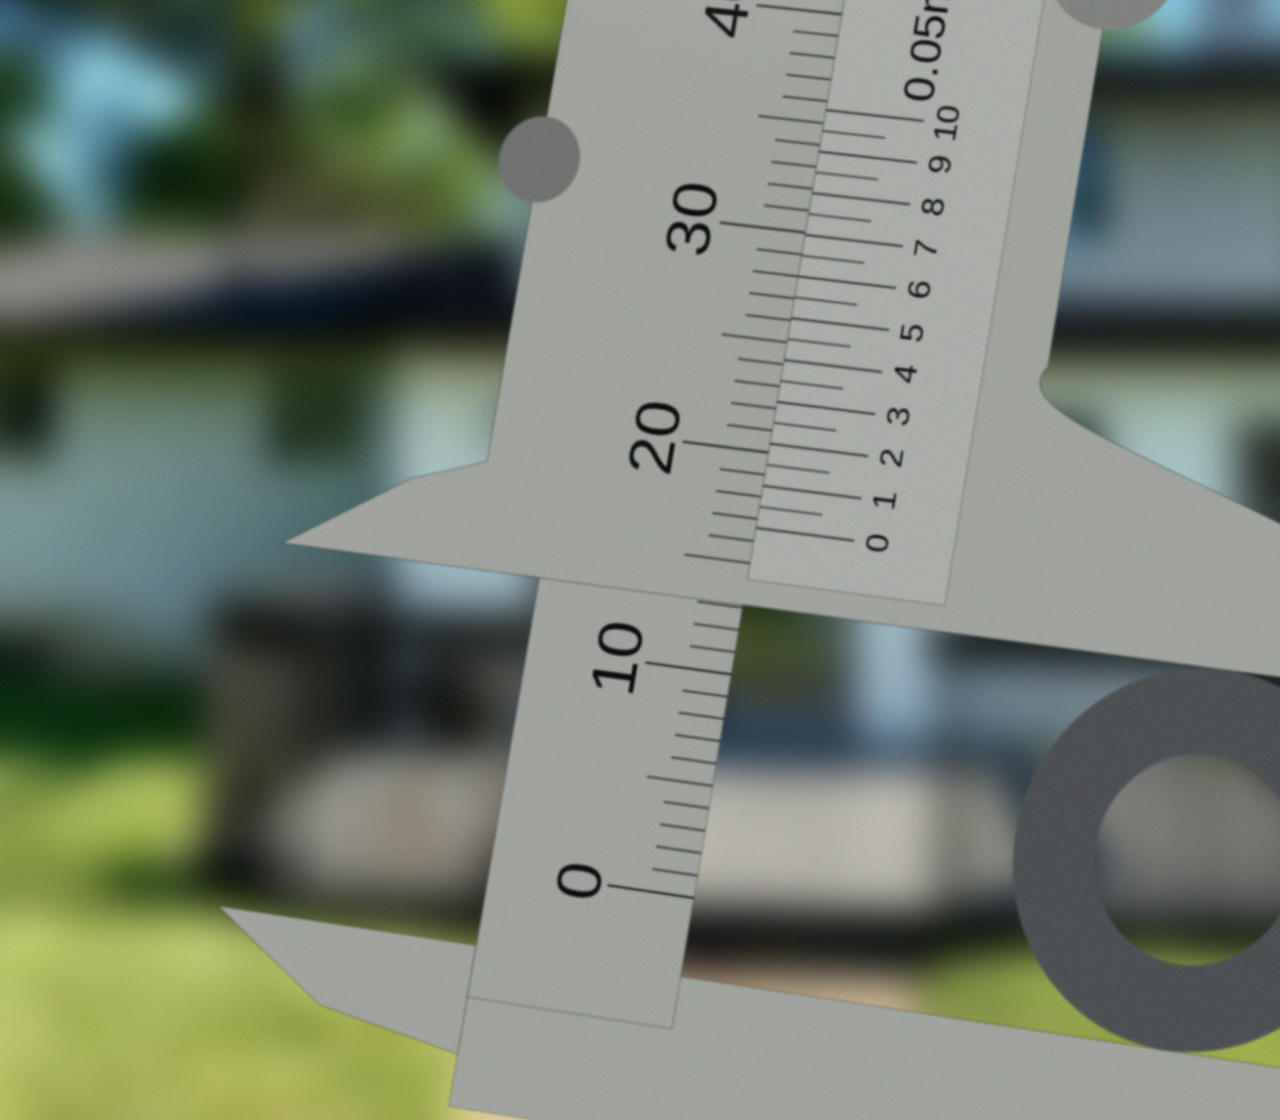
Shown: 16.6
